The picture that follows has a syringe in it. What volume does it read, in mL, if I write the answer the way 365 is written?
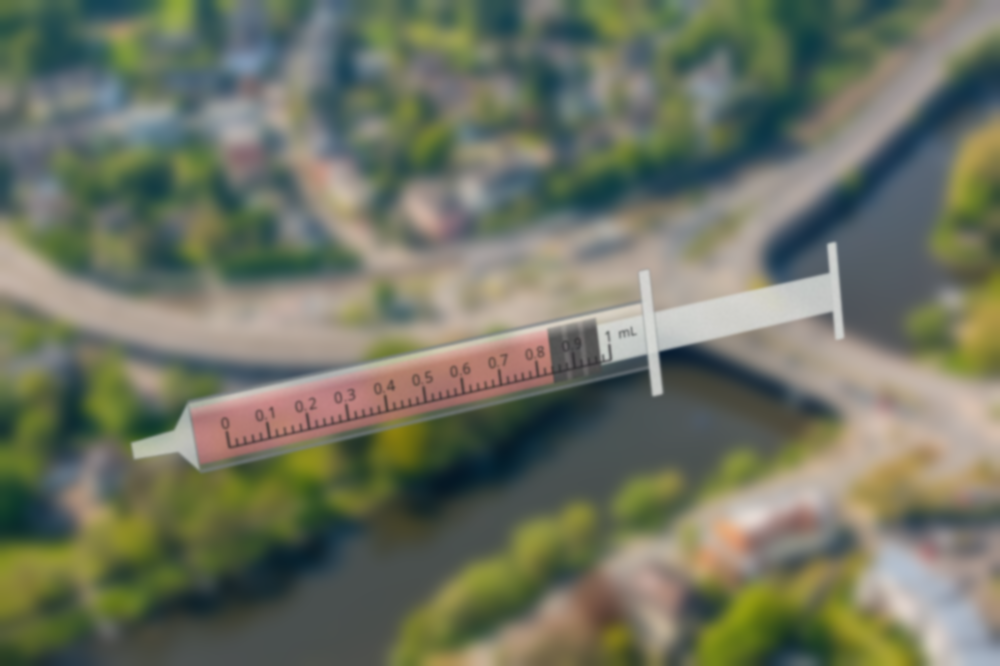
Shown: 0.84
